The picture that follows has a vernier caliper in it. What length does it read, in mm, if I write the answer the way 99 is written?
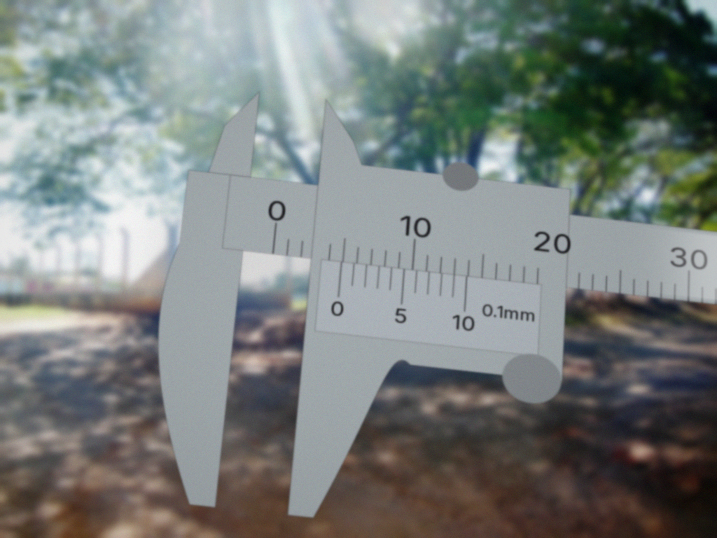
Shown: 4.9
